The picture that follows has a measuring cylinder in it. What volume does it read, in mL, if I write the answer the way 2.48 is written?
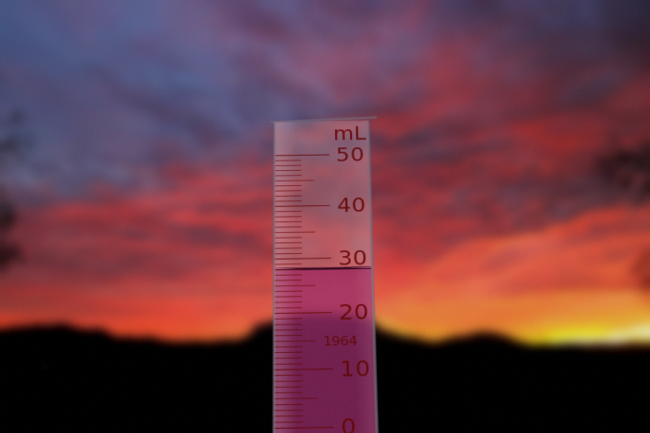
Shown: 28
